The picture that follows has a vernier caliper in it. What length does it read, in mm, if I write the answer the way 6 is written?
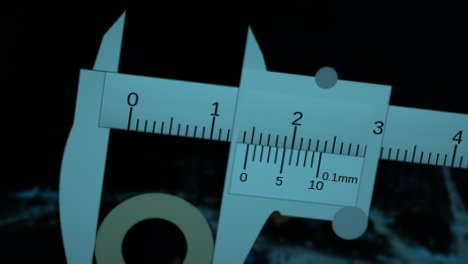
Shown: 14.6
